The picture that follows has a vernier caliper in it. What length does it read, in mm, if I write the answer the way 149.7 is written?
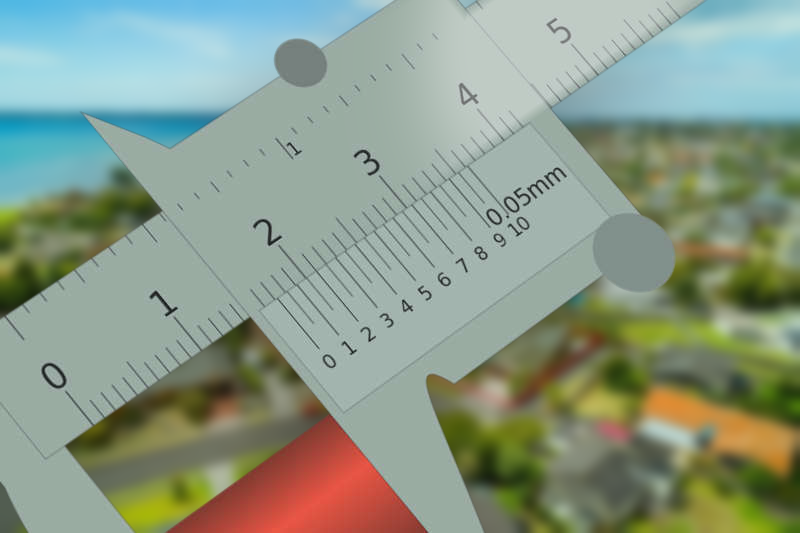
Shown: 17.2
